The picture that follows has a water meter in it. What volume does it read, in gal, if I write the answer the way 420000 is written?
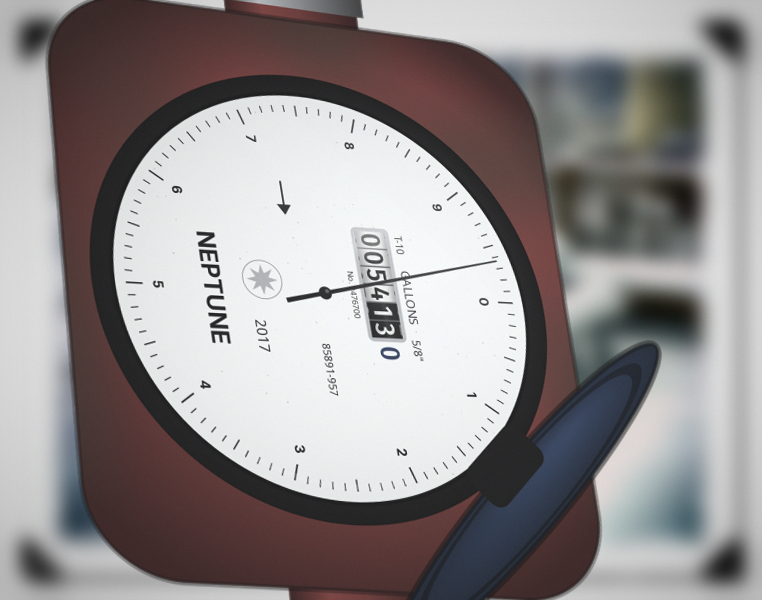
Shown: 54129.6
